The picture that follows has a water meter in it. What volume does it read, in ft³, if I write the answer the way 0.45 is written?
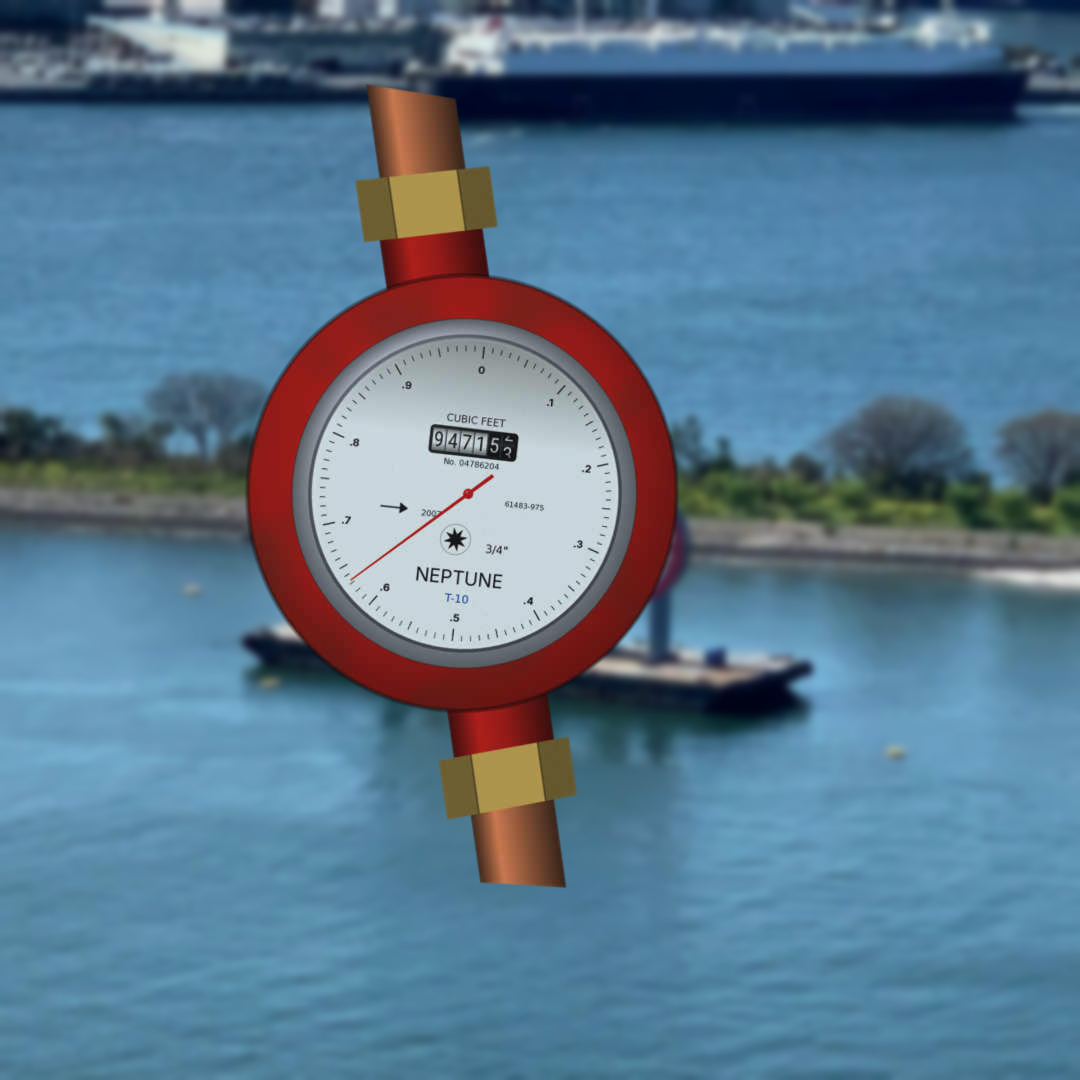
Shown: 947152.63
